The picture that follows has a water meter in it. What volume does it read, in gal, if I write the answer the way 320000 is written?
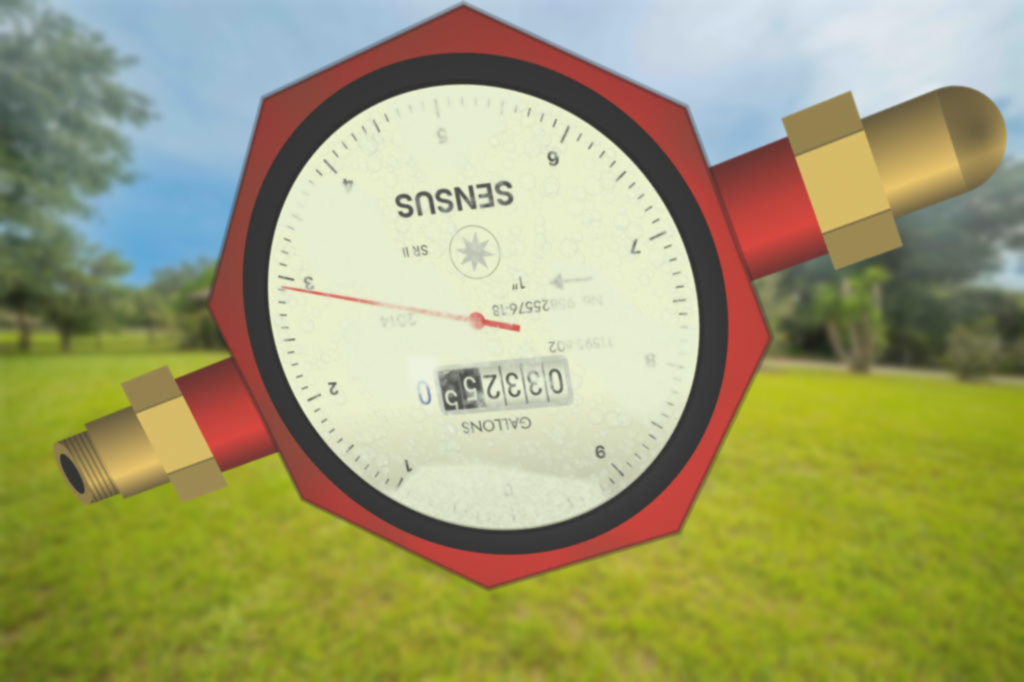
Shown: 332552.9
